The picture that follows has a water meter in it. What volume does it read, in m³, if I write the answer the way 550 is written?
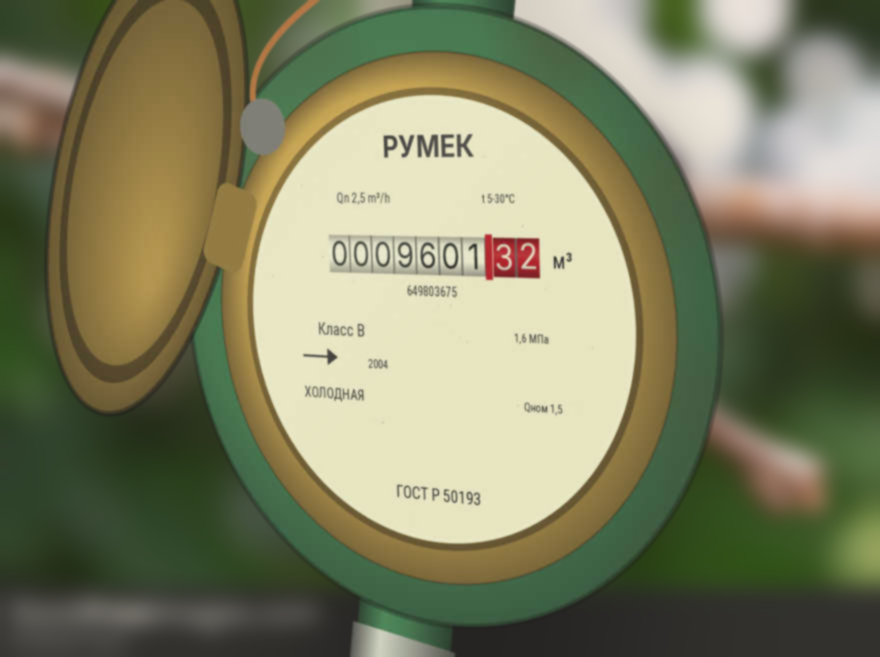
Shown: 9601.32
